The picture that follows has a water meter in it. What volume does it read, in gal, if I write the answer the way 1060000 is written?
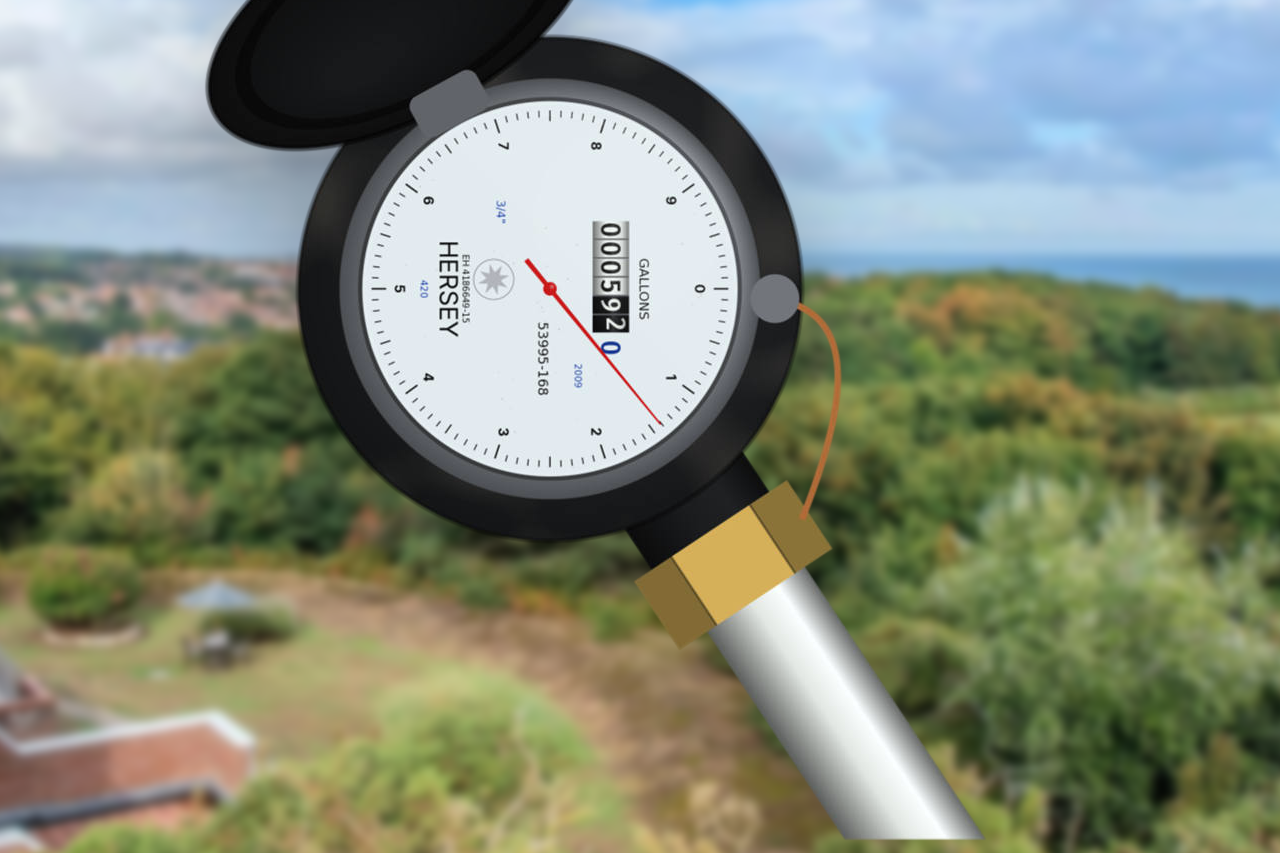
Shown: 5921.4
